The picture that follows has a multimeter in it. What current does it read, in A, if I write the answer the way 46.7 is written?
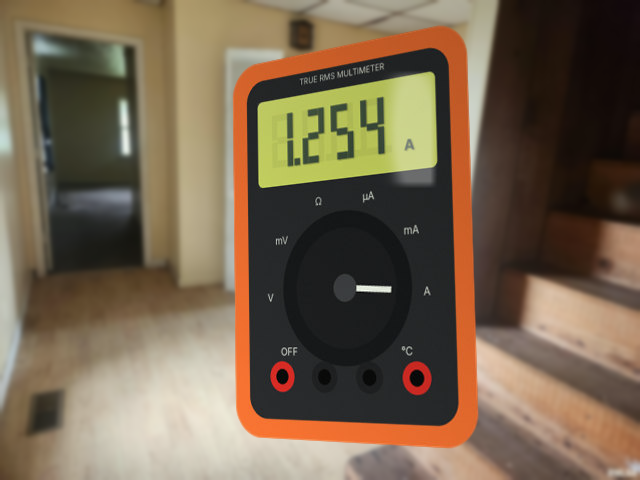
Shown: 1.254
